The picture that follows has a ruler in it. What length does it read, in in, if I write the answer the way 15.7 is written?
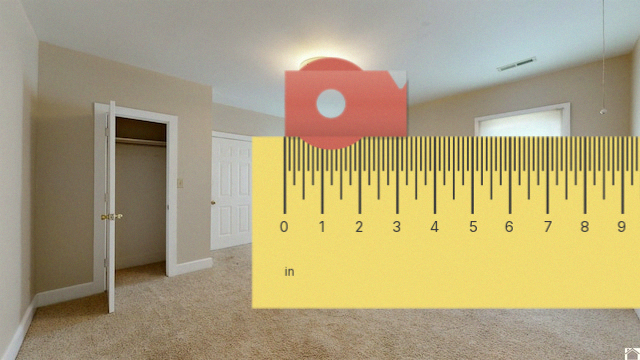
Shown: 3.25
